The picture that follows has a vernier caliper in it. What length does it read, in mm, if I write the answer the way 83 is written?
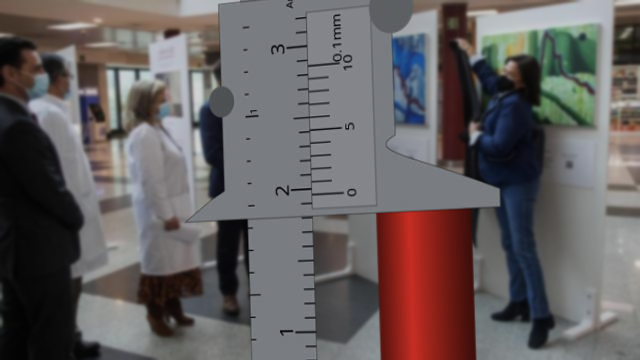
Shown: 19.6
